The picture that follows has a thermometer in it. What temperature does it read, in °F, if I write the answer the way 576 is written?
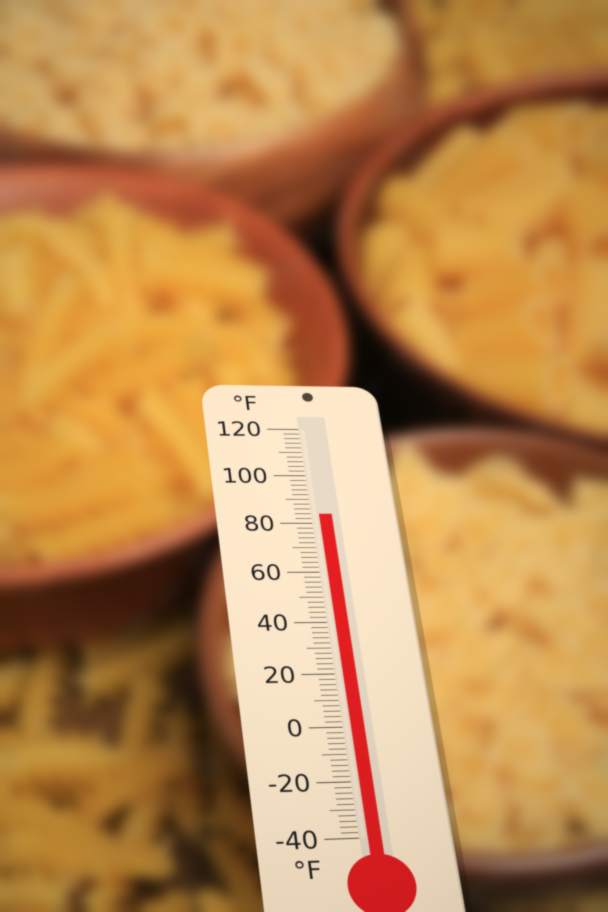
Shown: 84
